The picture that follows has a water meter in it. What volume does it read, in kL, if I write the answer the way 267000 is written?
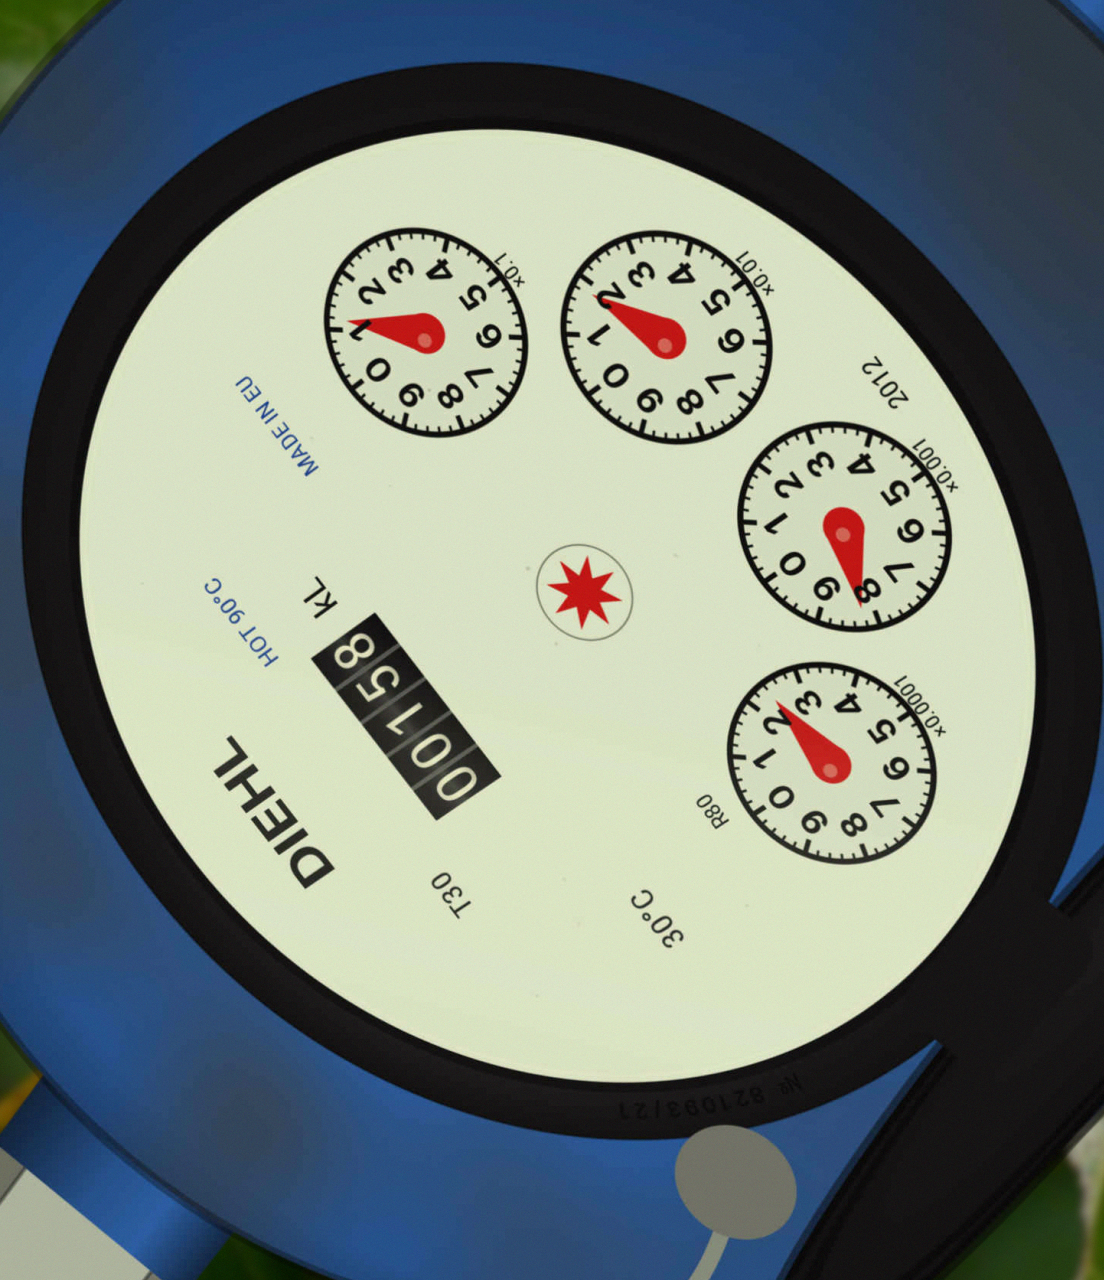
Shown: 158.1182
